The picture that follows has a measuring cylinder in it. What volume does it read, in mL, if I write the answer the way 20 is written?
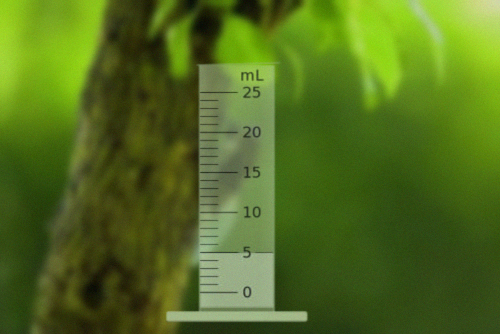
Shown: 5
